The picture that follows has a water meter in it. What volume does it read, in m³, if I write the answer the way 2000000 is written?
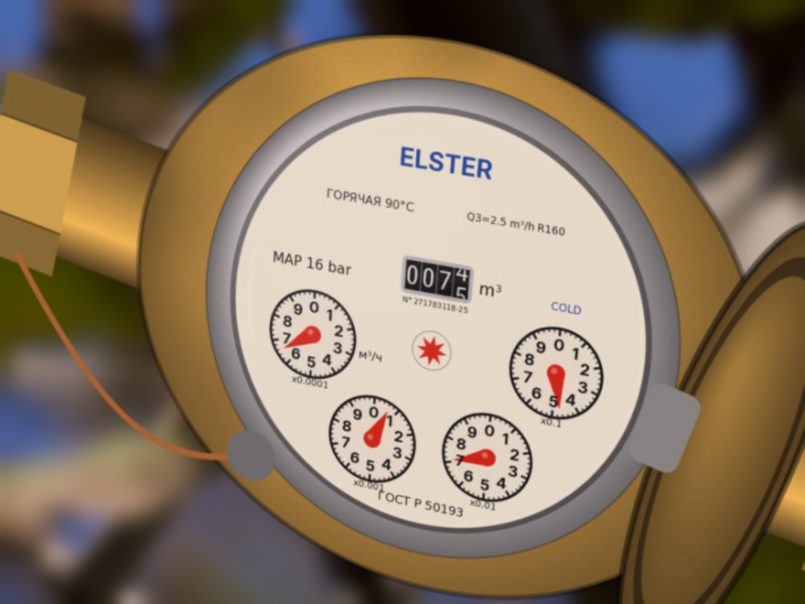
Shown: 74.4706
